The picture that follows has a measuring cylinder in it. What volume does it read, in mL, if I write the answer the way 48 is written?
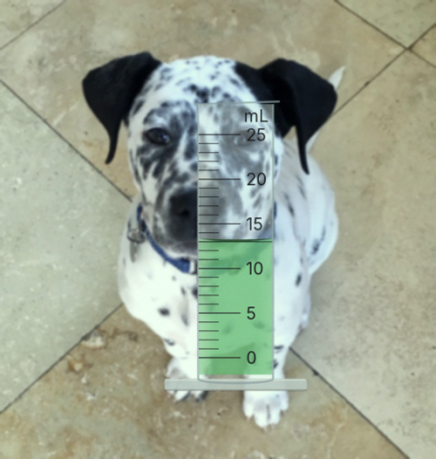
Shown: 13
